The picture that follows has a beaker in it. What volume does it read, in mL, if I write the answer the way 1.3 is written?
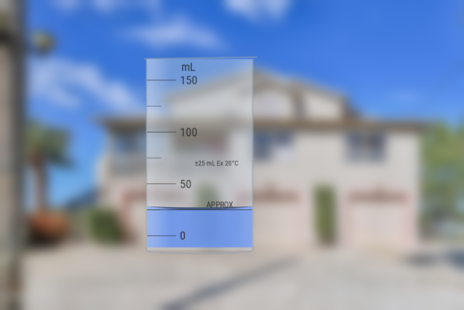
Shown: 25
